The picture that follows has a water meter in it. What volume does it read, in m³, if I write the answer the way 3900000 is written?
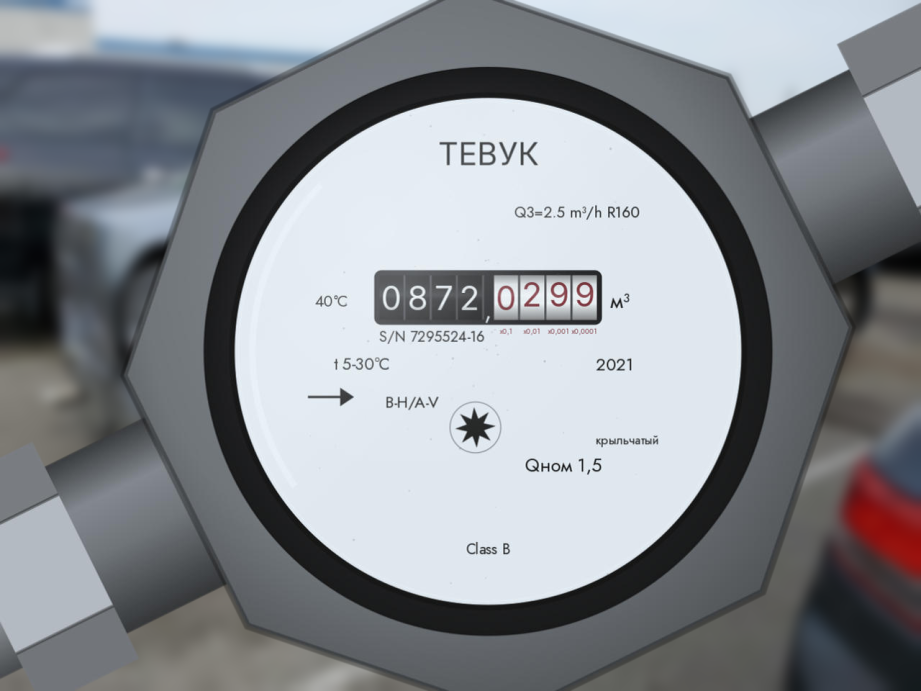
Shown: 872.0299
